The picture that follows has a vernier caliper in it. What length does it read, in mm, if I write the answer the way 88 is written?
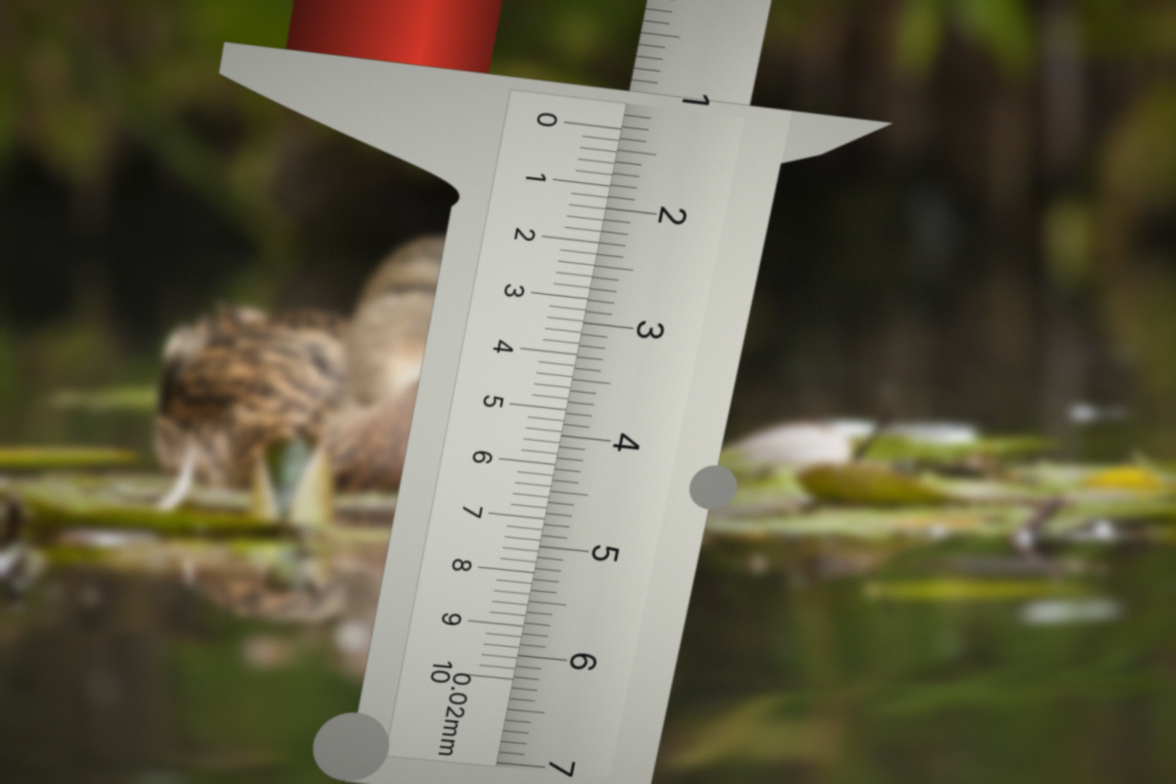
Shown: 13.2
